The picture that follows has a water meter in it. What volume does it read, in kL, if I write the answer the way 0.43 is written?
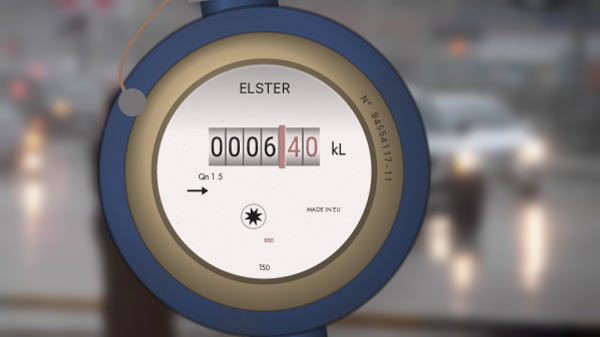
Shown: 6.40
